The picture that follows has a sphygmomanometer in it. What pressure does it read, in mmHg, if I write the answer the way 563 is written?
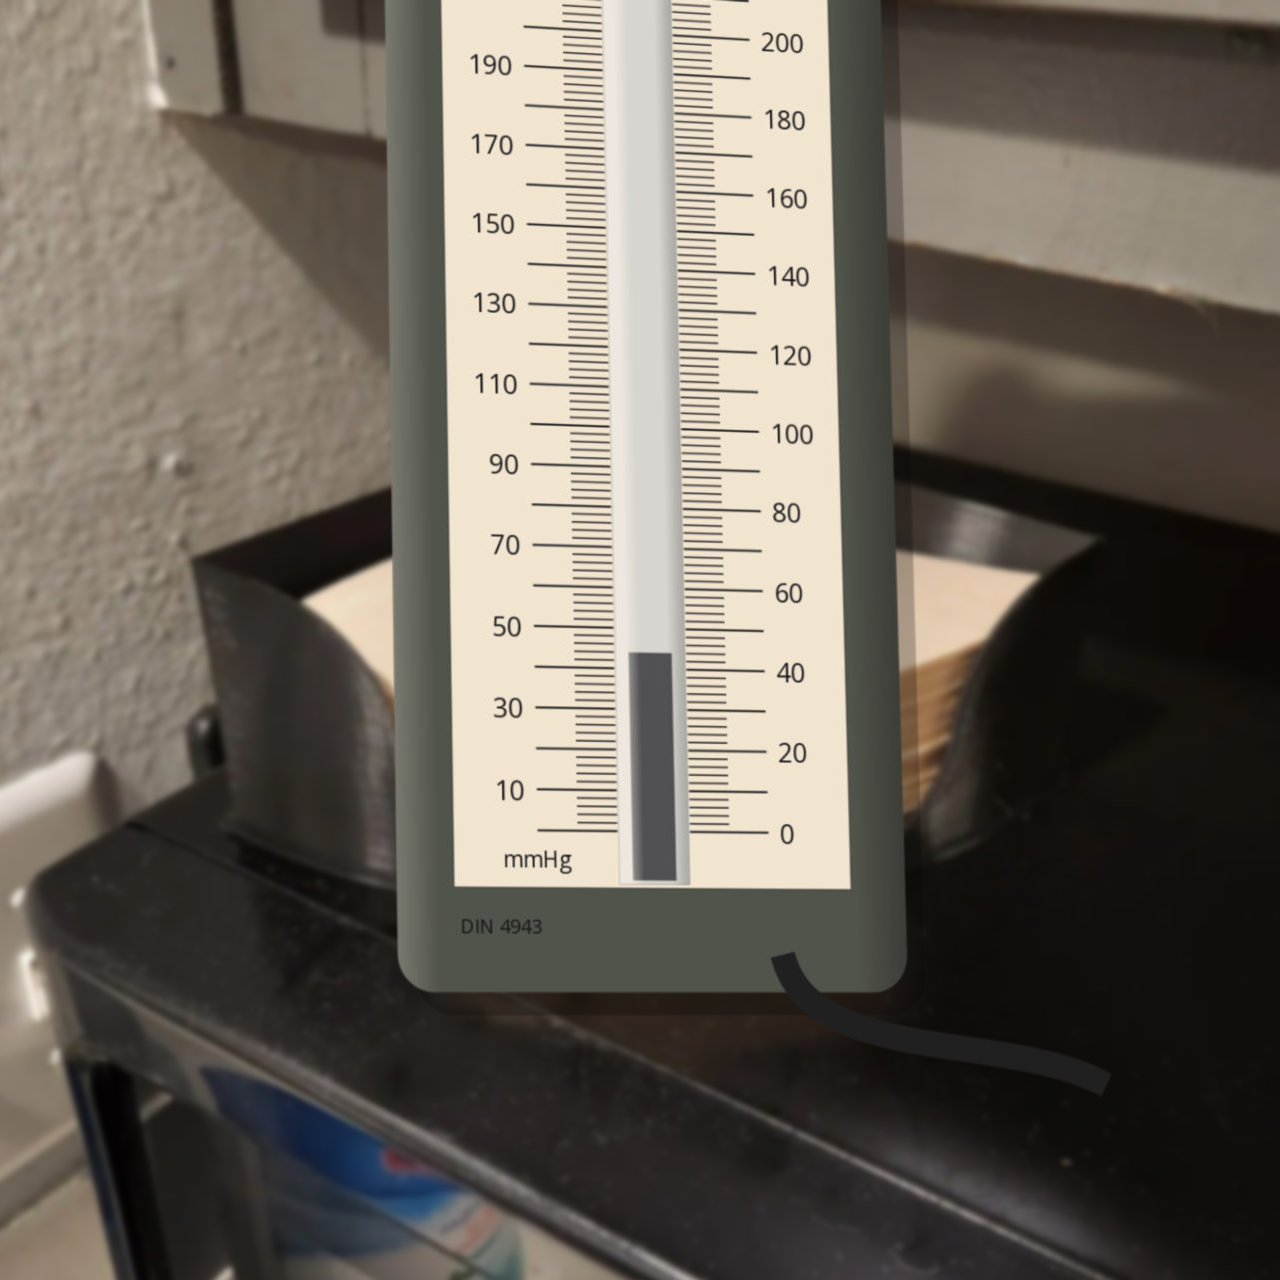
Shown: 44
